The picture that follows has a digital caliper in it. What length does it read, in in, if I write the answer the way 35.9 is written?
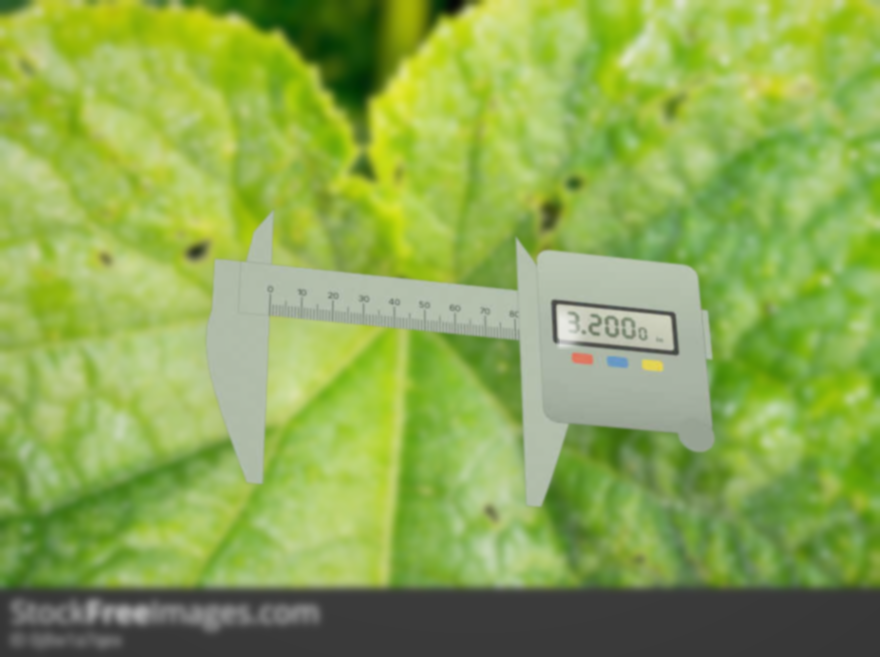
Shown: 3.2000
